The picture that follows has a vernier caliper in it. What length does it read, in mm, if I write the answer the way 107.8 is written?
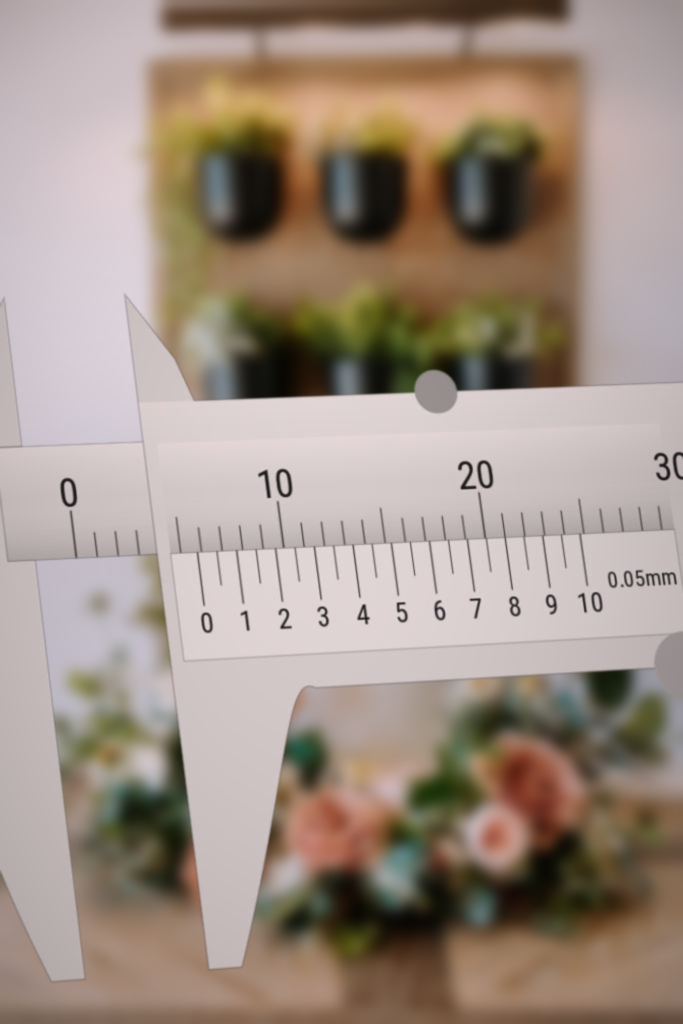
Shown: 5.8
